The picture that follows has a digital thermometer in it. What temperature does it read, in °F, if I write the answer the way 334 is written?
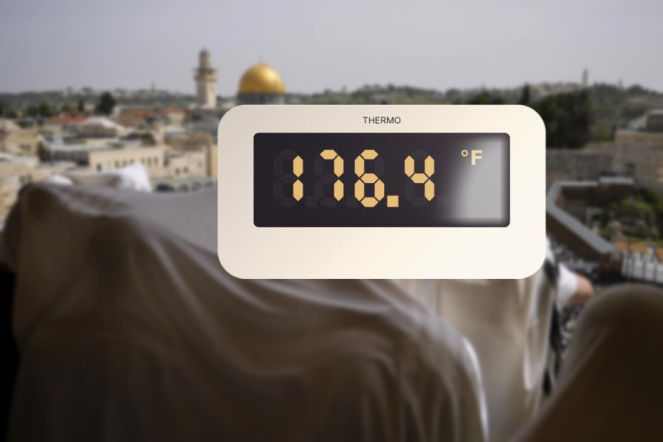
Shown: 176.4
